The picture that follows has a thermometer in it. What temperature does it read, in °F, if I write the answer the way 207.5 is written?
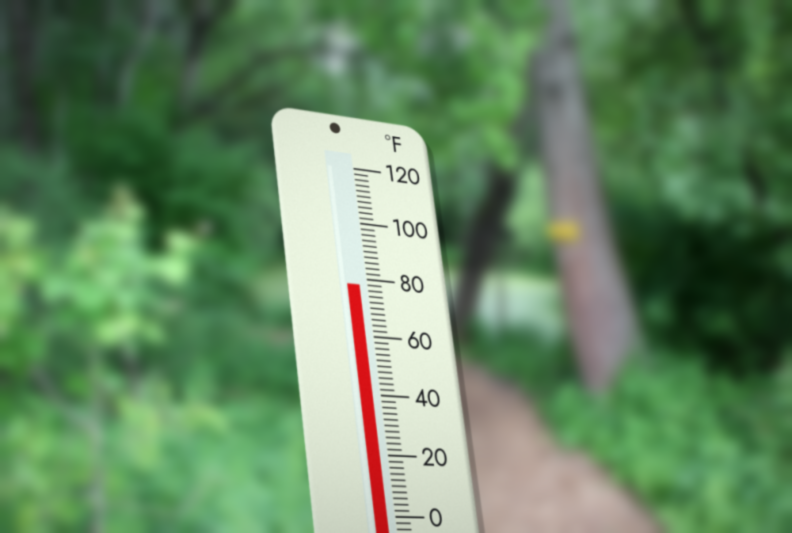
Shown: 78
